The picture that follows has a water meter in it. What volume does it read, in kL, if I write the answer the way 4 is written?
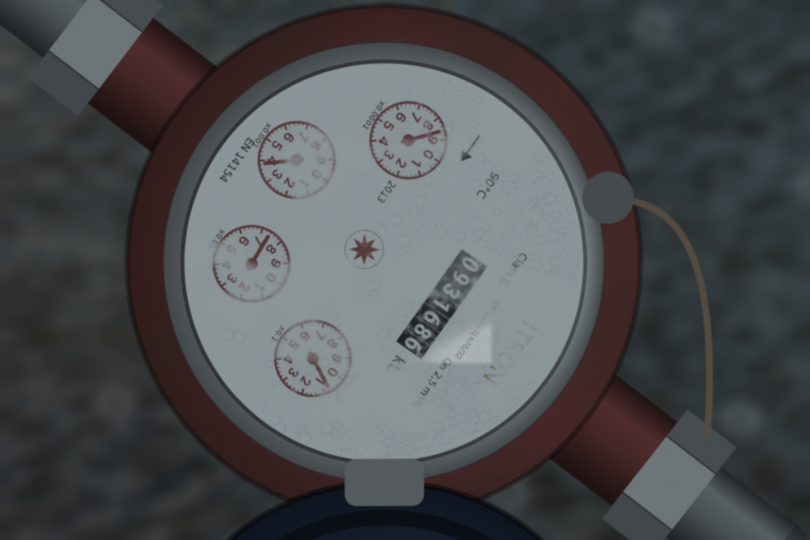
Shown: 931686.0738
